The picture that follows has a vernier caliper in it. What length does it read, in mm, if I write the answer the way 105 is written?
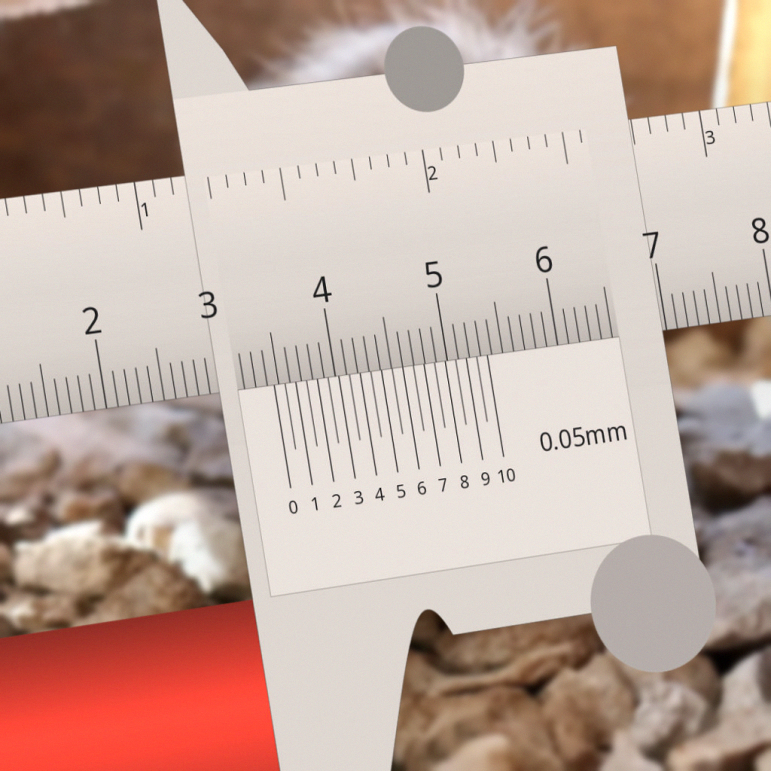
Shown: 34.6
